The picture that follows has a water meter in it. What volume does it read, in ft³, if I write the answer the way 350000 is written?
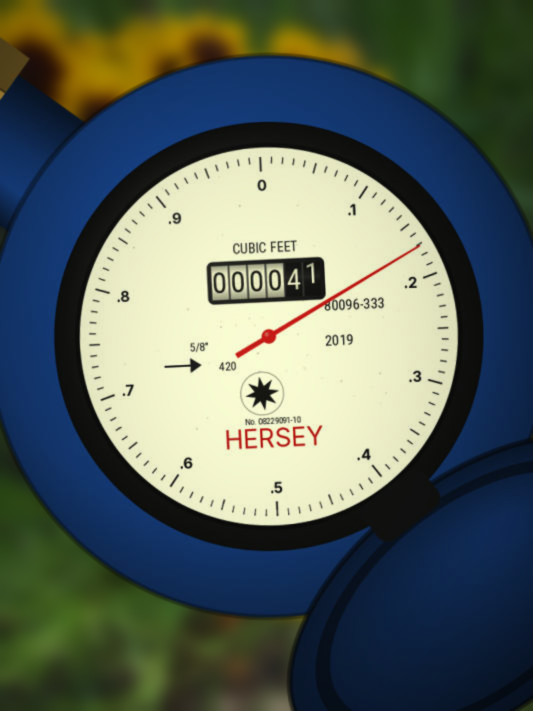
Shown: 41.17
